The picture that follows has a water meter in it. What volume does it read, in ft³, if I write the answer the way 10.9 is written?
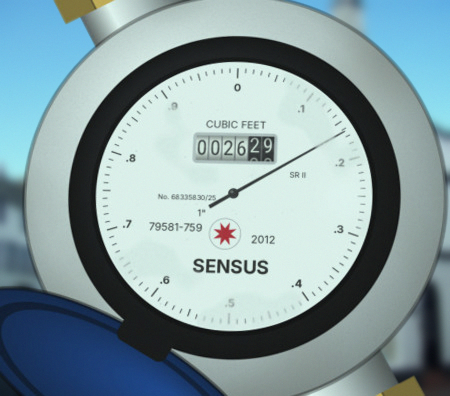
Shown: 2629.16
